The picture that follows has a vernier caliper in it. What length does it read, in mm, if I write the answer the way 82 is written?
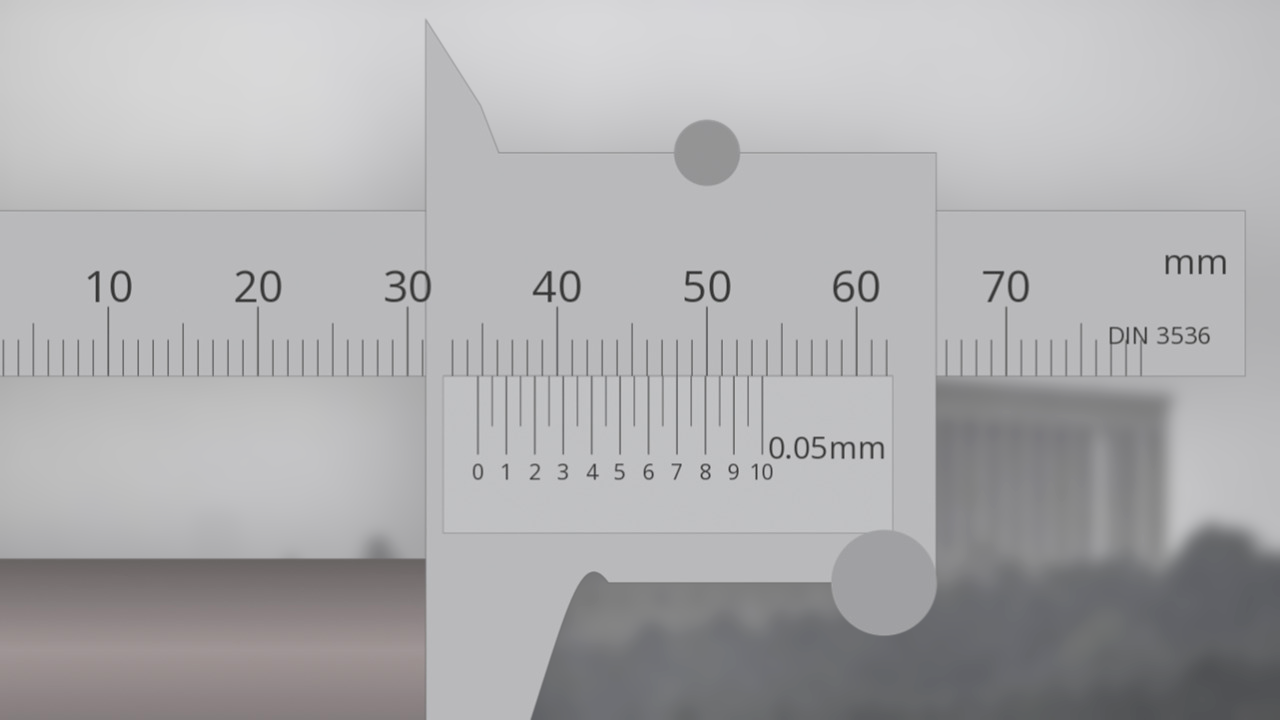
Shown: 34.7
